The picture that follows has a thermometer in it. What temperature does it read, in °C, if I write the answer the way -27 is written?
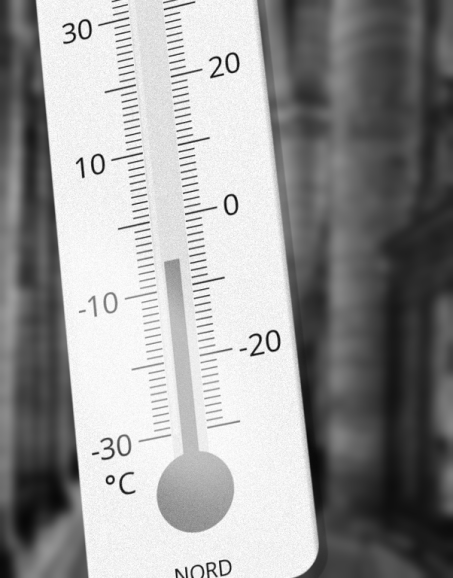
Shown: -6
